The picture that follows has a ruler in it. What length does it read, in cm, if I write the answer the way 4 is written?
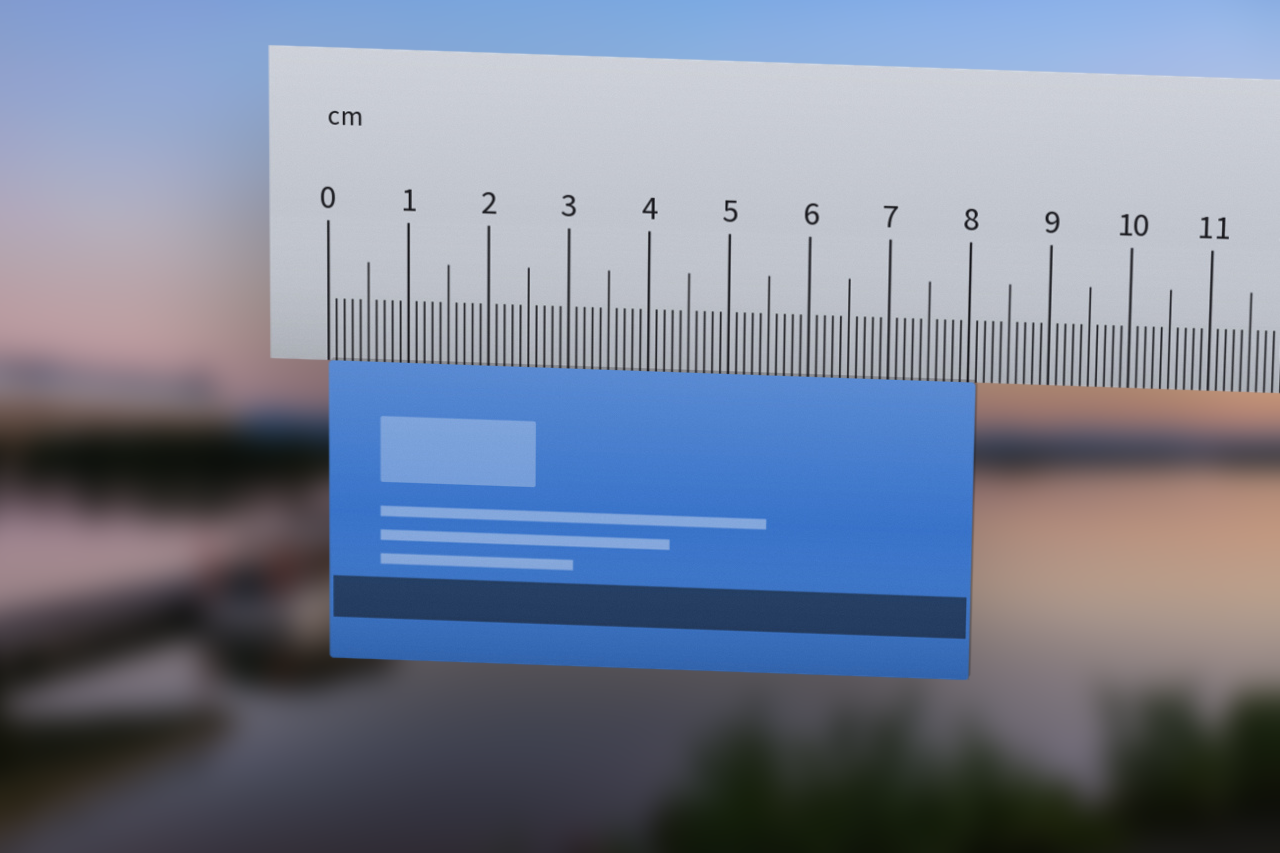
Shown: 8.1
